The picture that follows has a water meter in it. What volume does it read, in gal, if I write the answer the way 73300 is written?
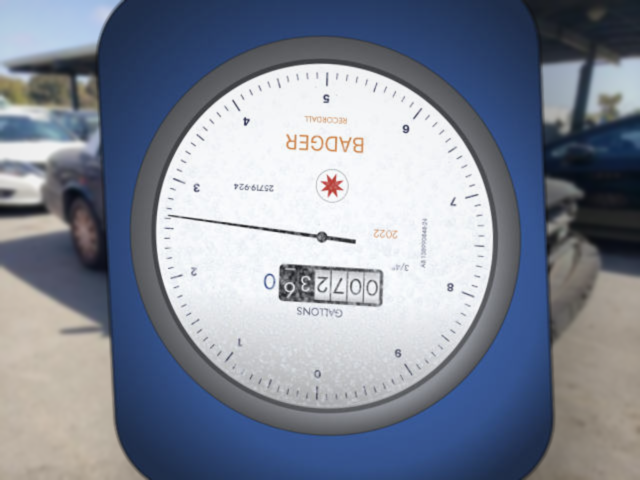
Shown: 72362.6
